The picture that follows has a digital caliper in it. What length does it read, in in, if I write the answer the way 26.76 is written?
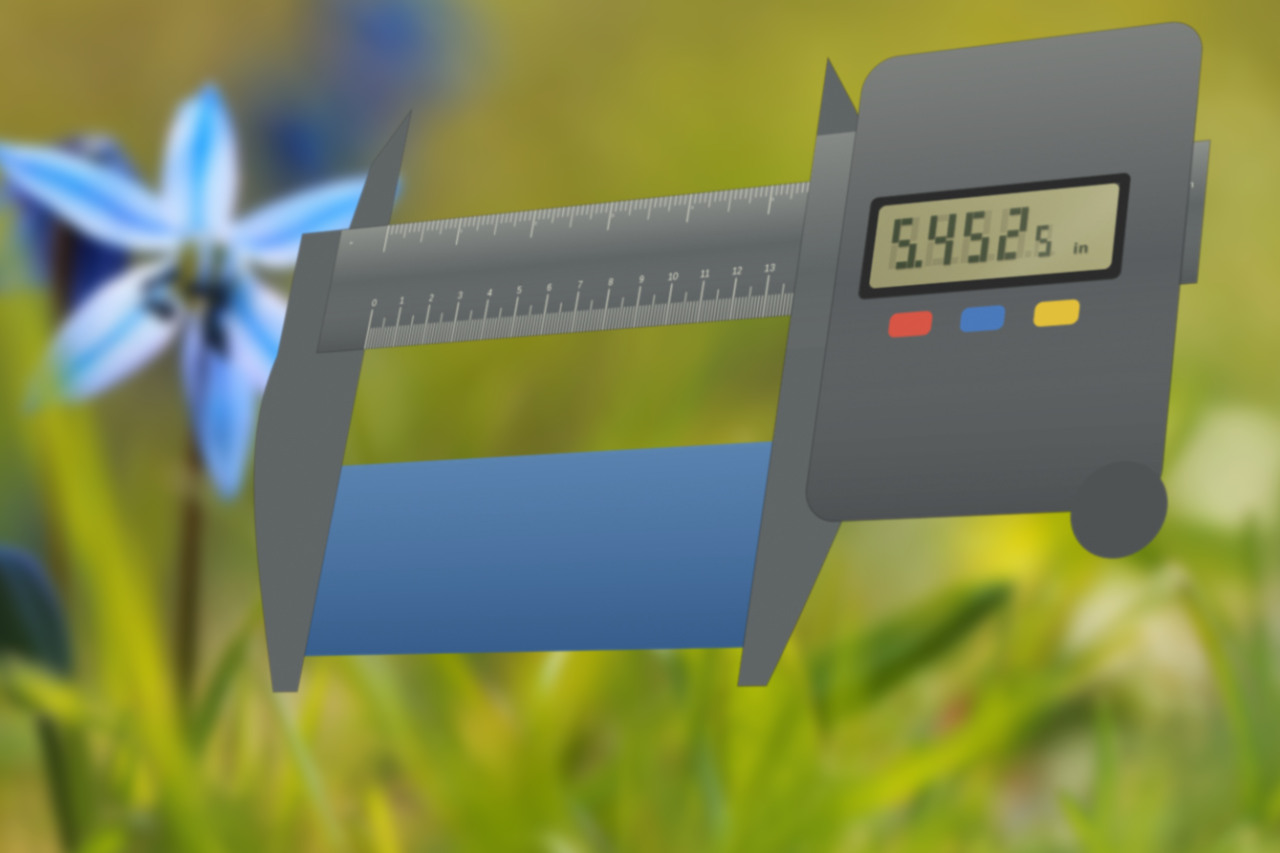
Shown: 5.4525
